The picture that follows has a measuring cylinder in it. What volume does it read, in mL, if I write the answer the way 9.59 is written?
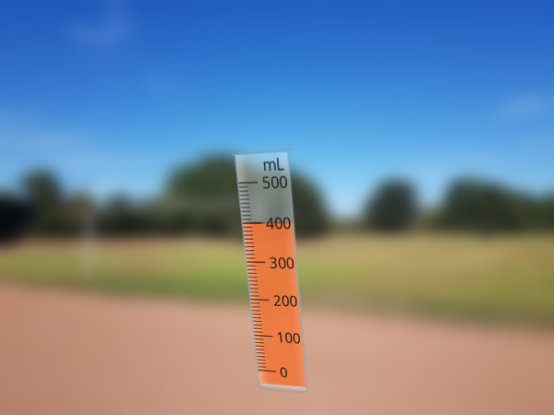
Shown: 400
